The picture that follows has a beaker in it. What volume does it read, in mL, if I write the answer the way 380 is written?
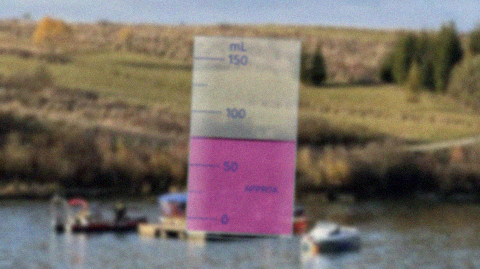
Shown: 75
